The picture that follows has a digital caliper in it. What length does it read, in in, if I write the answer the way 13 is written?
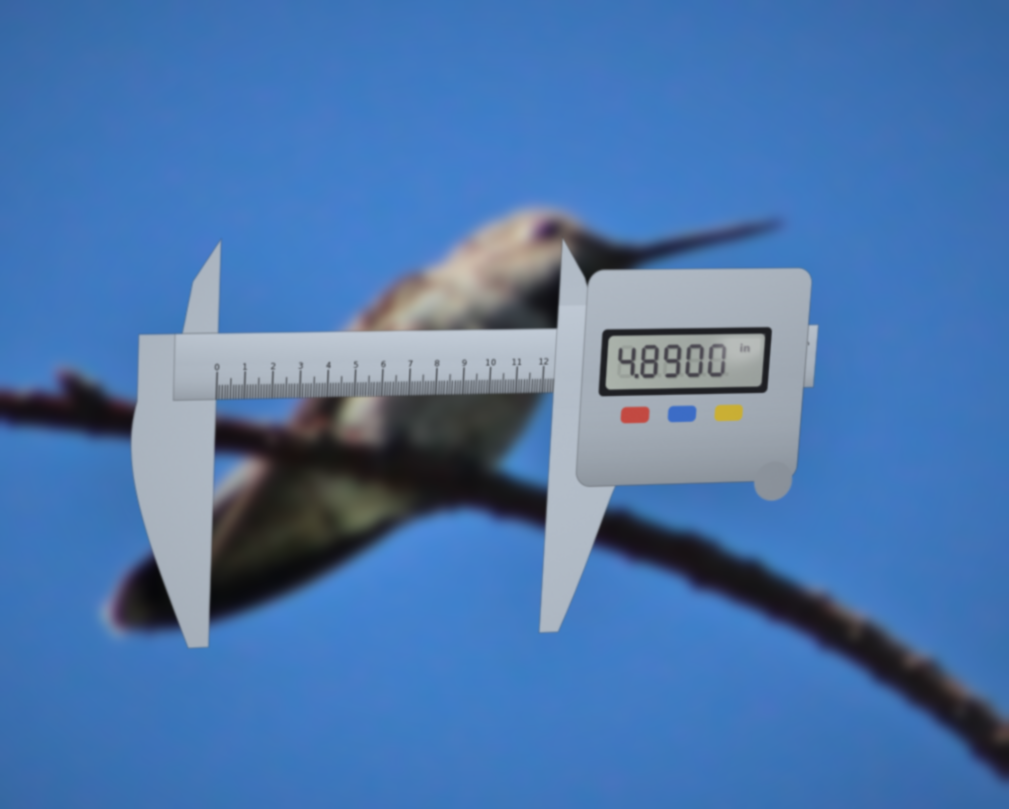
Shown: 4.8900
